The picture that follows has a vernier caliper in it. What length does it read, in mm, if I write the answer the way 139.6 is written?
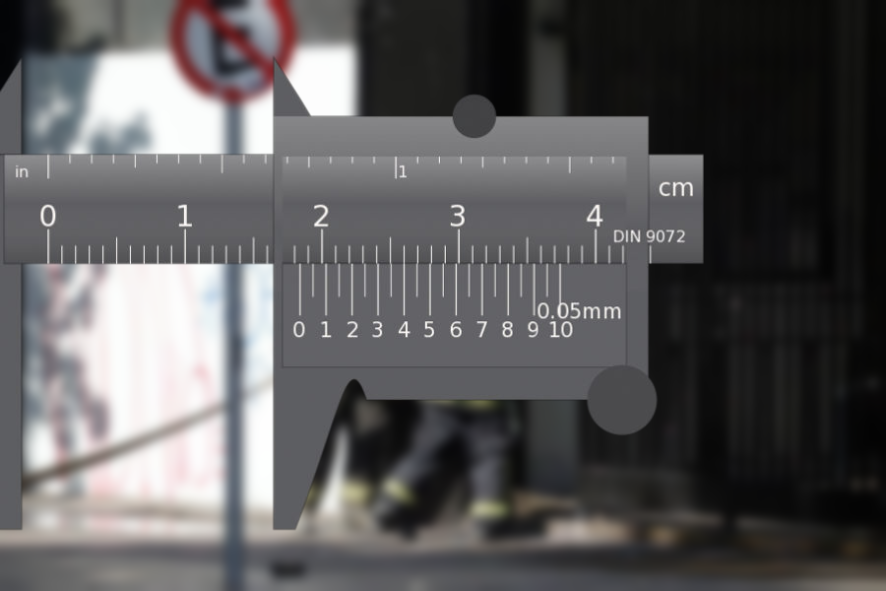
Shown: 18.4
